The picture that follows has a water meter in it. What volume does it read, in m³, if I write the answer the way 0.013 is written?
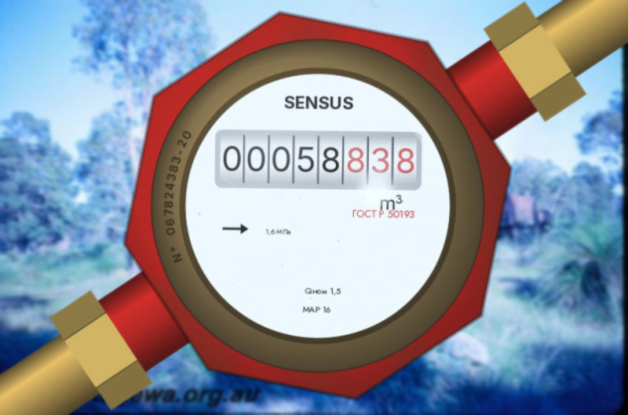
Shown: 58.838
